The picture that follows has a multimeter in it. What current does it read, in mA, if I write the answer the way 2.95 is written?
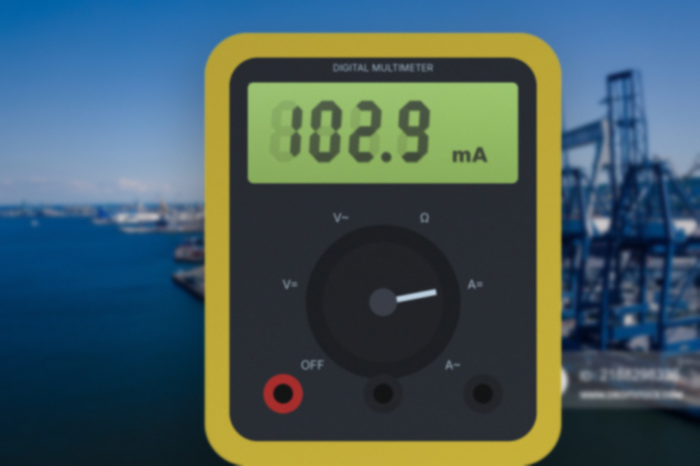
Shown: 102.9
